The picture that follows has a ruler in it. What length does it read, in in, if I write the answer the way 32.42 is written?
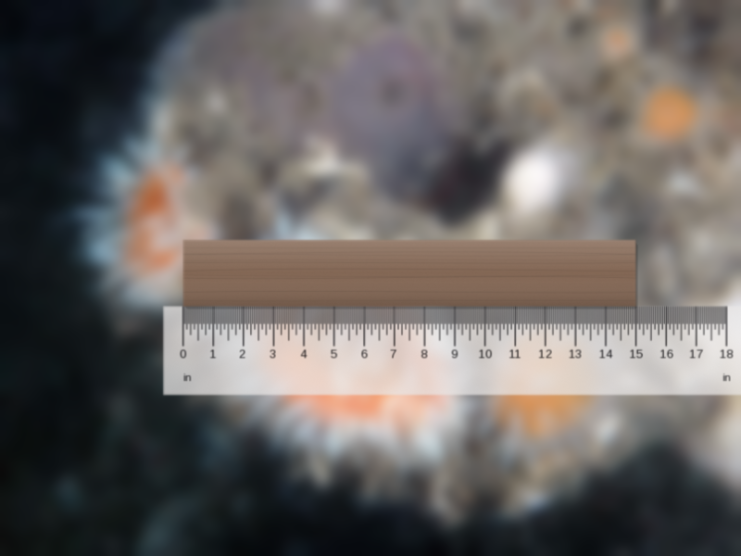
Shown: 15
